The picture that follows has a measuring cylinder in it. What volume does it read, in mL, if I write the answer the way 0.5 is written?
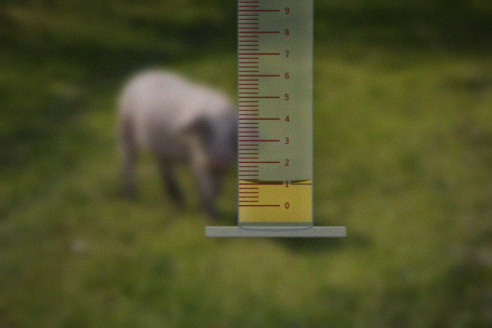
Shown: 1
